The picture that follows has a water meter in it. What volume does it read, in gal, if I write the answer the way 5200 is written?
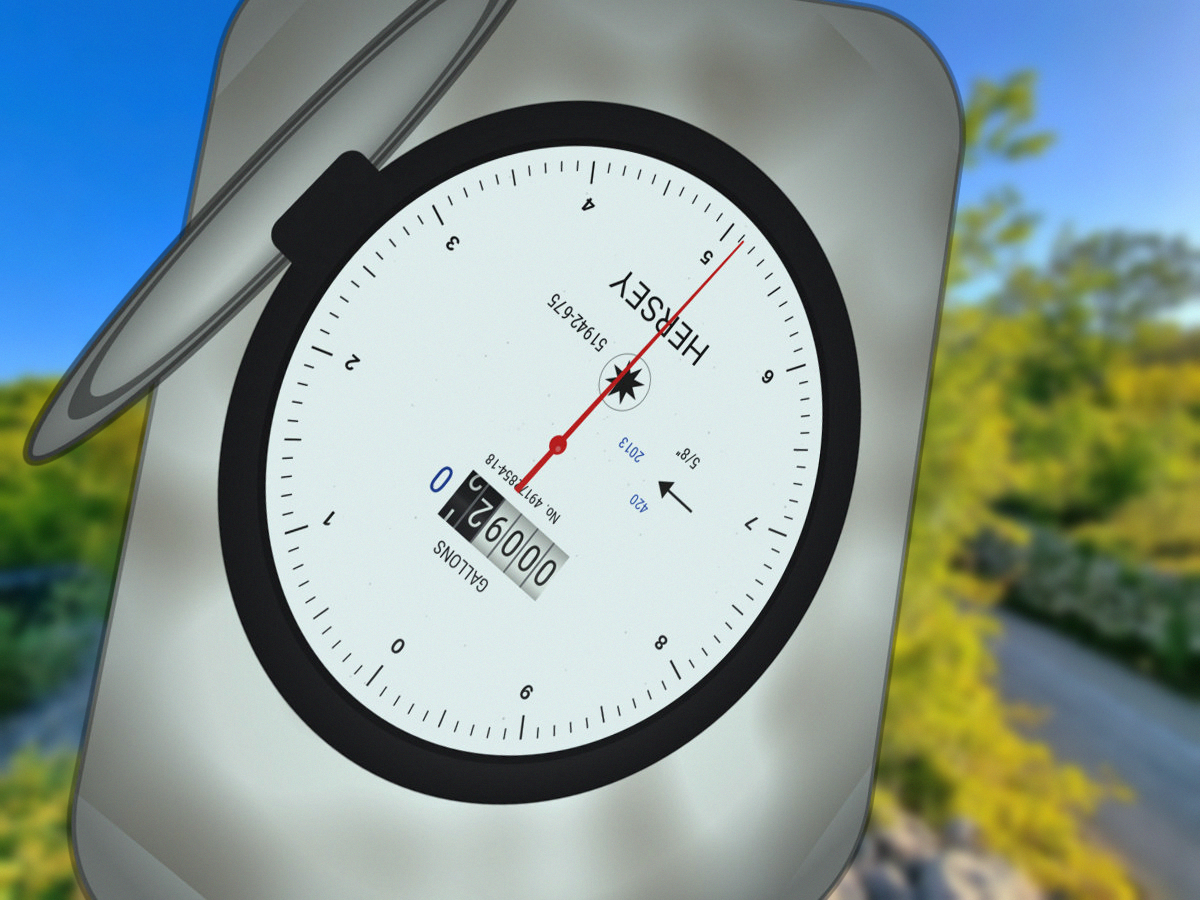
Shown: 9215.1
